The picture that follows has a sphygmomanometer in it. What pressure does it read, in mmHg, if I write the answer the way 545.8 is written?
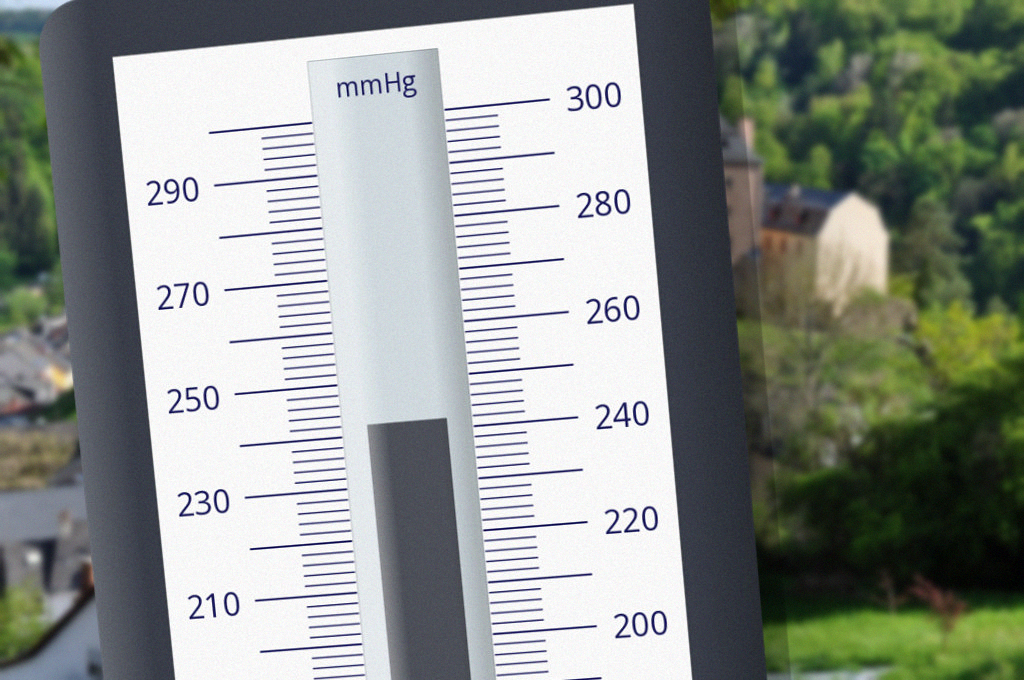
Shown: 242
